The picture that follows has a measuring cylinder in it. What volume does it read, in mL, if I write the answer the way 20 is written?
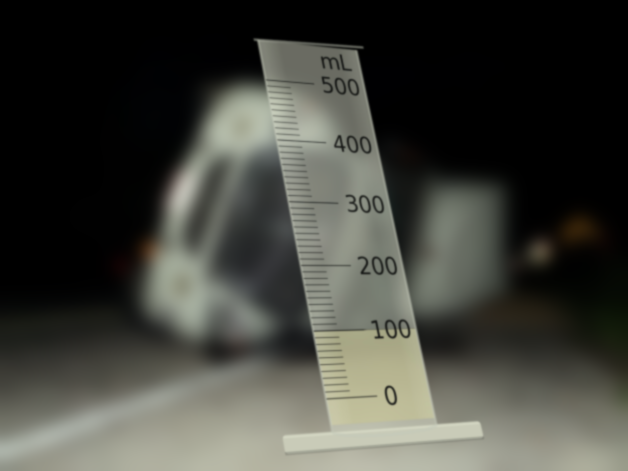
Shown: 100
